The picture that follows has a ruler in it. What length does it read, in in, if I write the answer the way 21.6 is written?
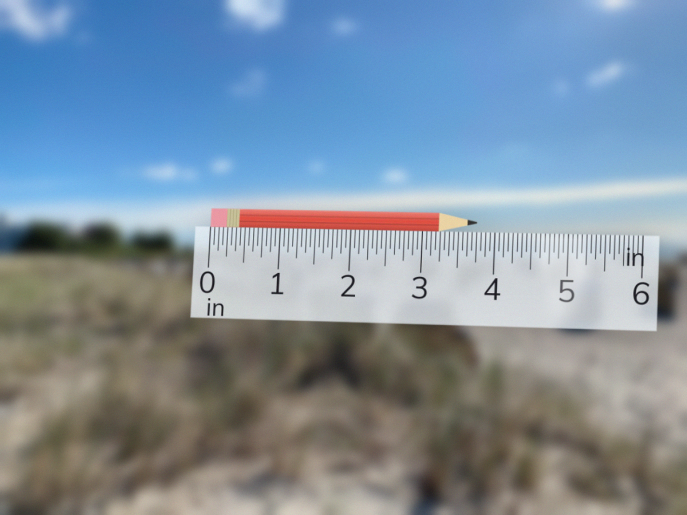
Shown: 3.75
